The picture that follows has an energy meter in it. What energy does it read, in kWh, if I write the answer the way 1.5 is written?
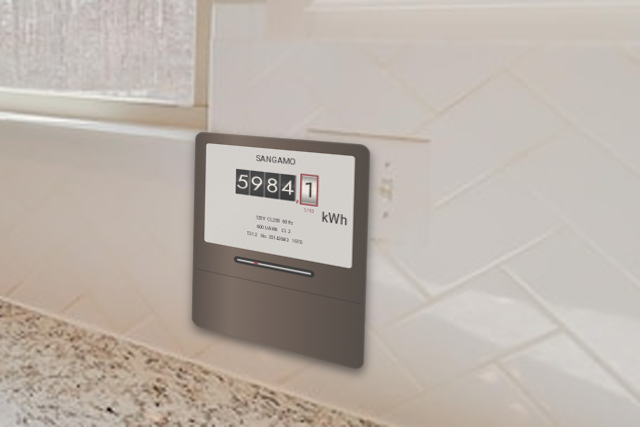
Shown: 5984.1
